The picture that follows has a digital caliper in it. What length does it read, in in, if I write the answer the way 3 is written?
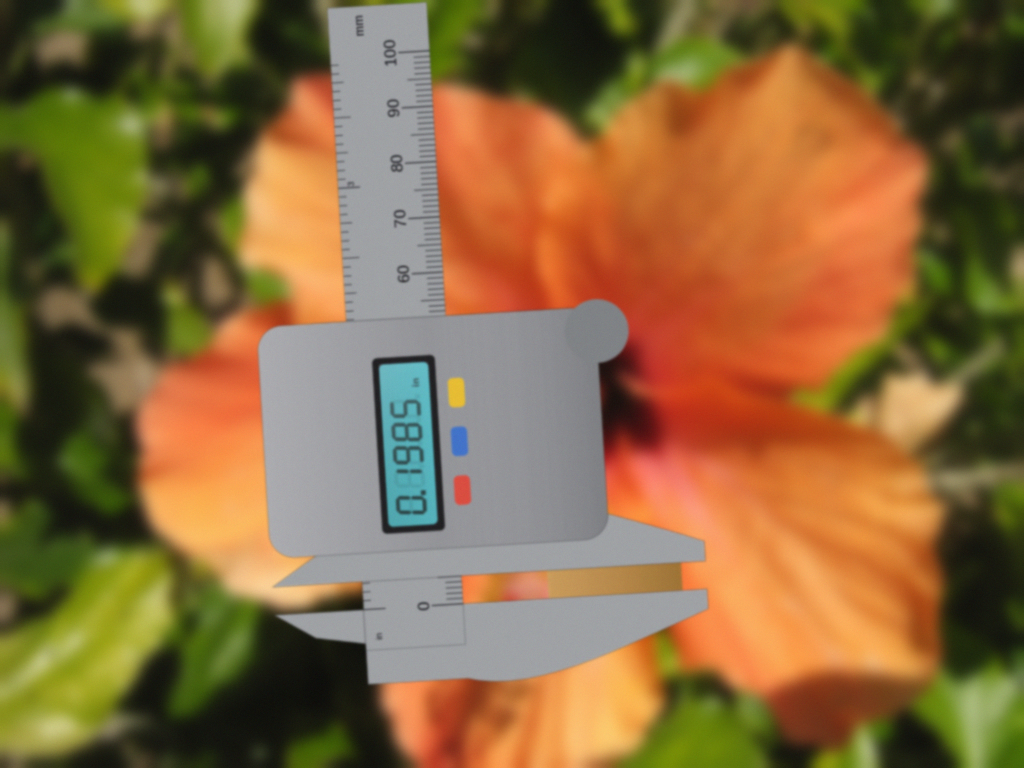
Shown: 0.1985
